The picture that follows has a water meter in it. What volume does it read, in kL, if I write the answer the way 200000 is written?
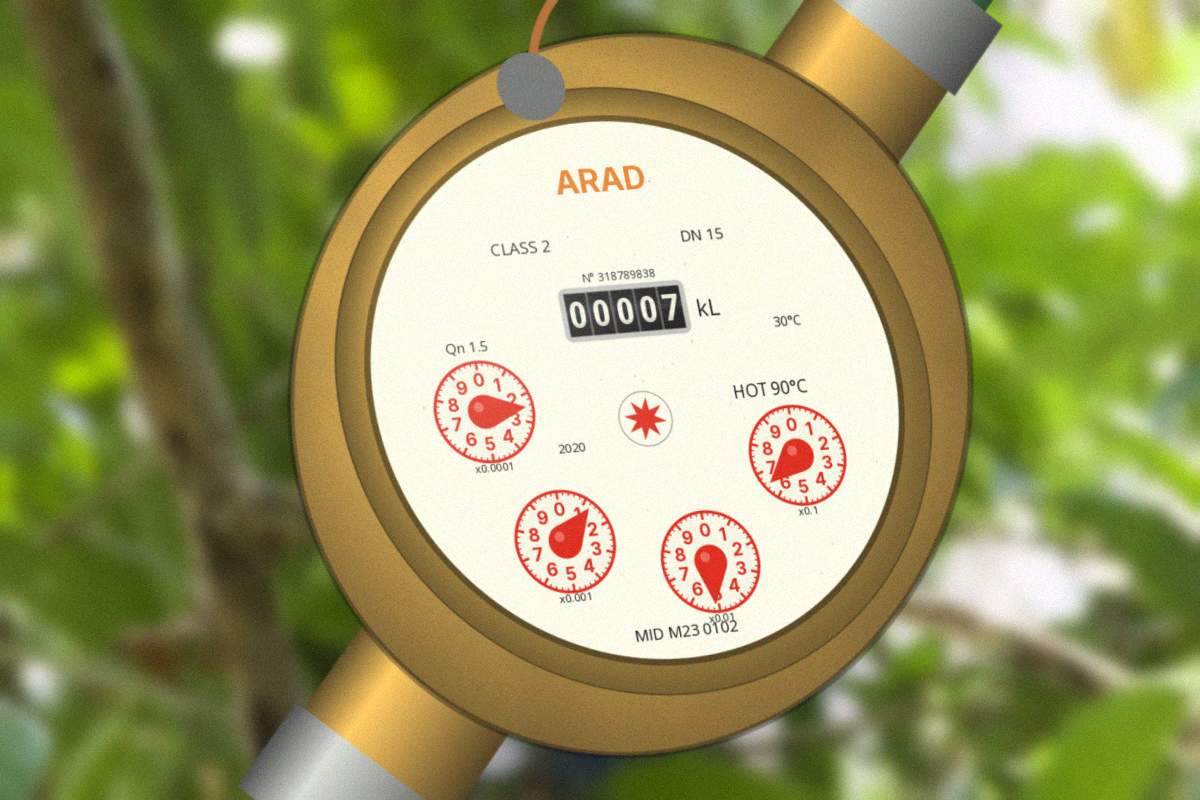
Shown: 7.6512
